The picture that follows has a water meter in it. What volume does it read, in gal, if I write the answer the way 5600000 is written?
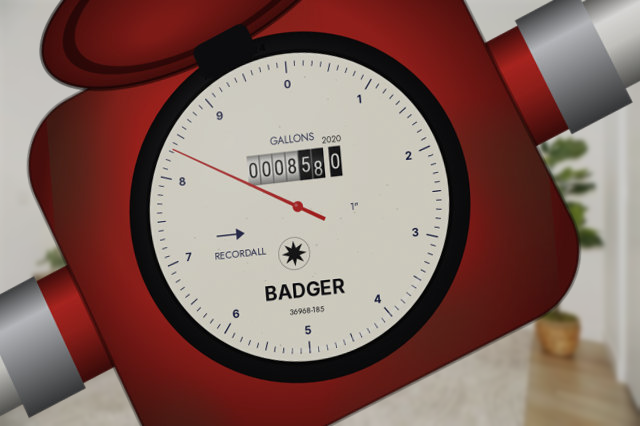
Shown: 8578.3
